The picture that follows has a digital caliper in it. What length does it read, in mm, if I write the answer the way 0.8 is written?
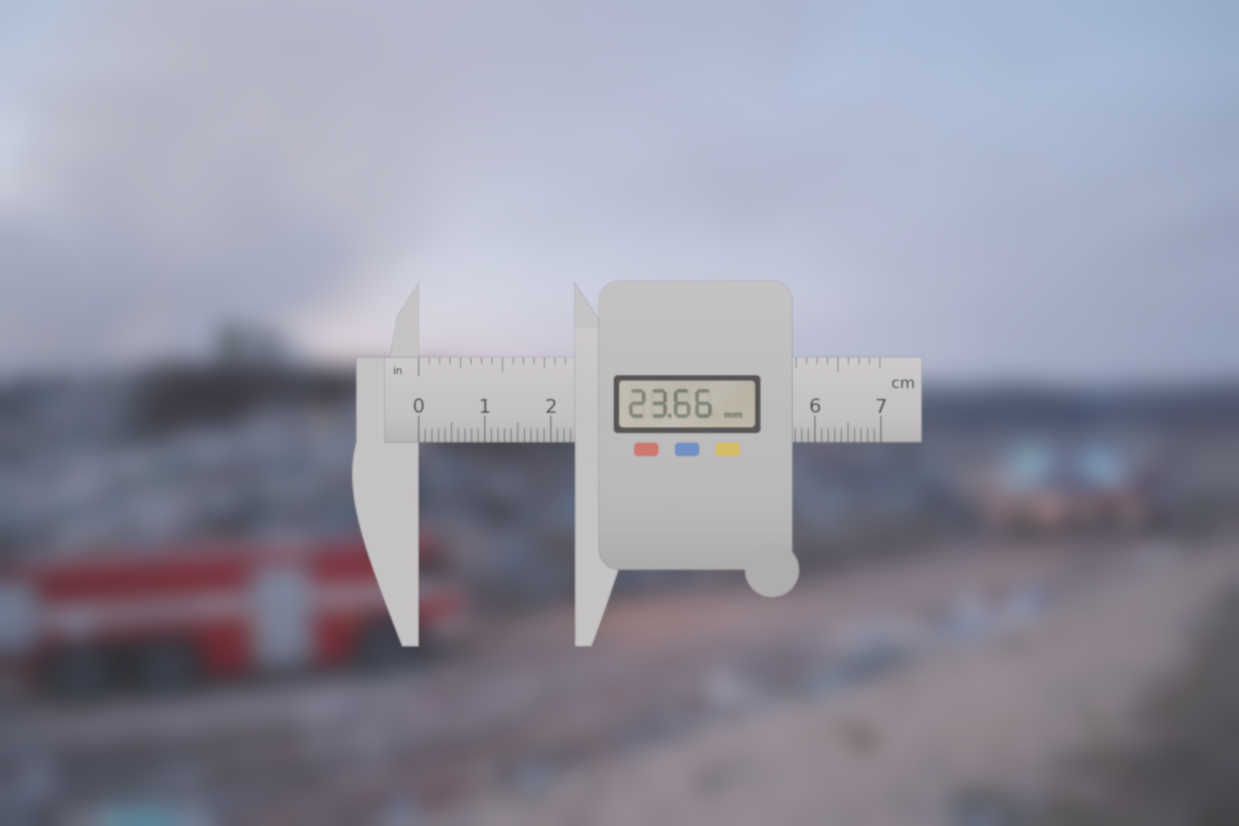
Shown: 23.66
